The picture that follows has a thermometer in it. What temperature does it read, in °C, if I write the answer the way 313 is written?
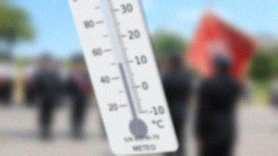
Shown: 10
